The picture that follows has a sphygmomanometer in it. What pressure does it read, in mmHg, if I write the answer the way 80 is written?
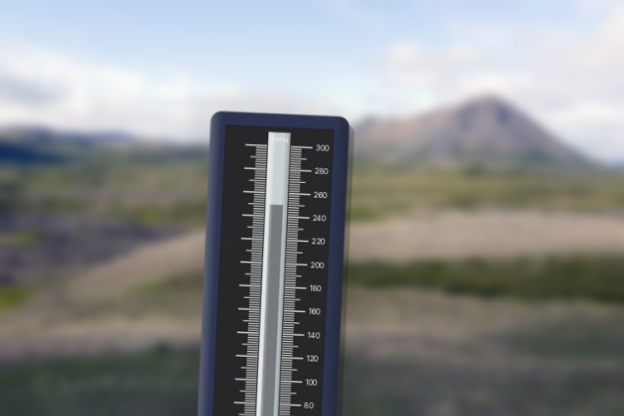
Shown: 250
